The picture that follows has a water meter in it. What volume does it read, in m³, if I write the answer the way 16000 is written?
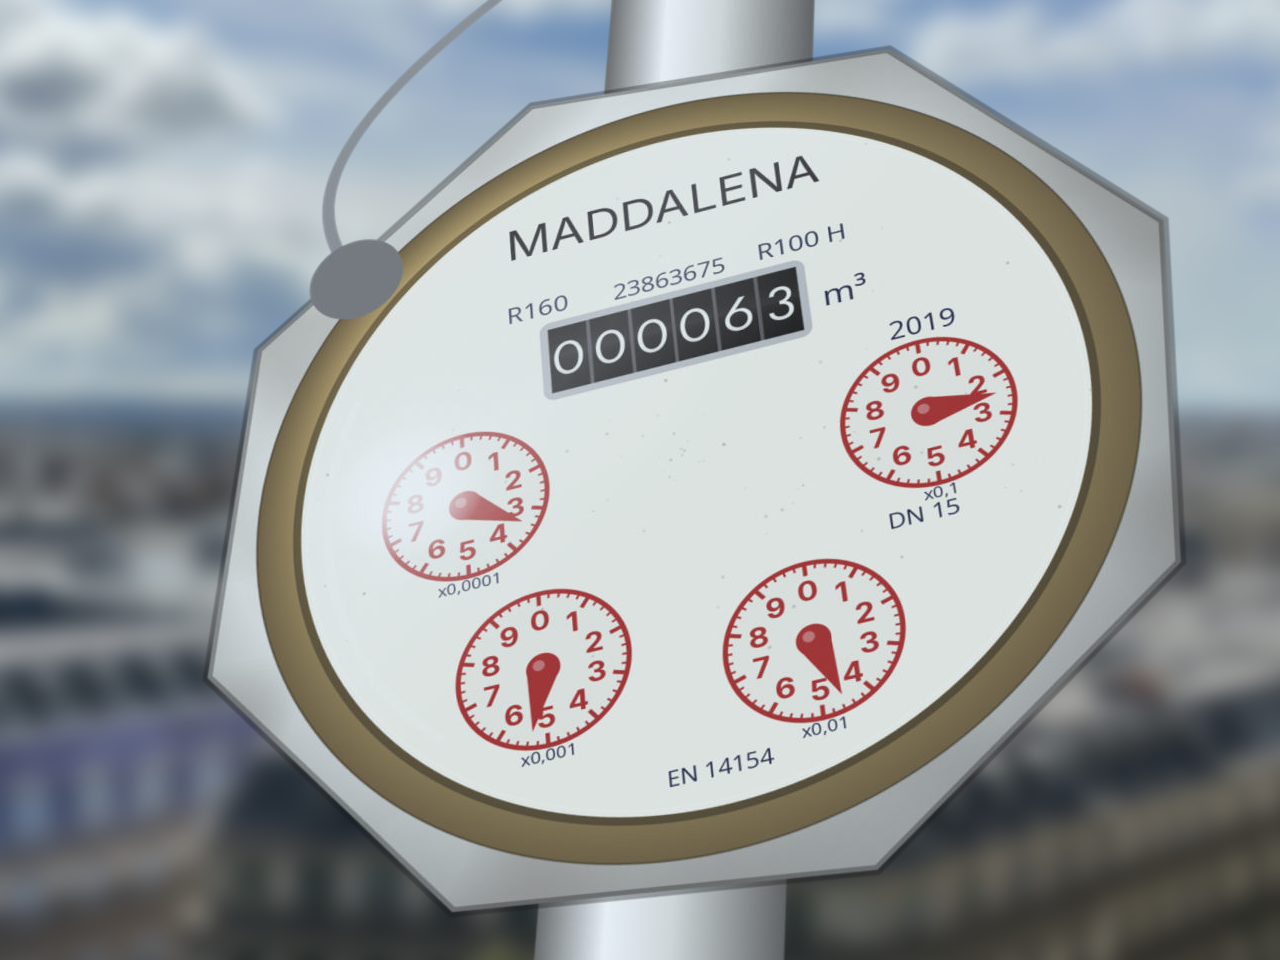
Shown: 63.2453
